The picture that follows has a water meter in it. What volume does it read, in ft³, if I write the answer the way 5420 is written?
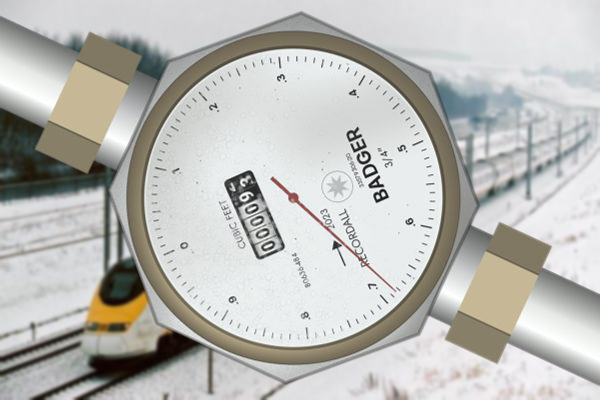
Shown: 92.68
